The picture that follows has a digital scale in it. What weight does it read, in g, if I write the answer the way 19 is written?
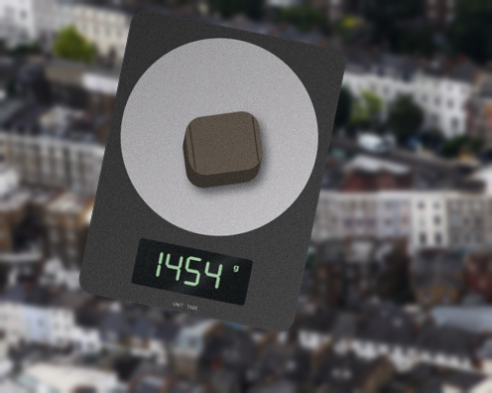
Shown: 1454
